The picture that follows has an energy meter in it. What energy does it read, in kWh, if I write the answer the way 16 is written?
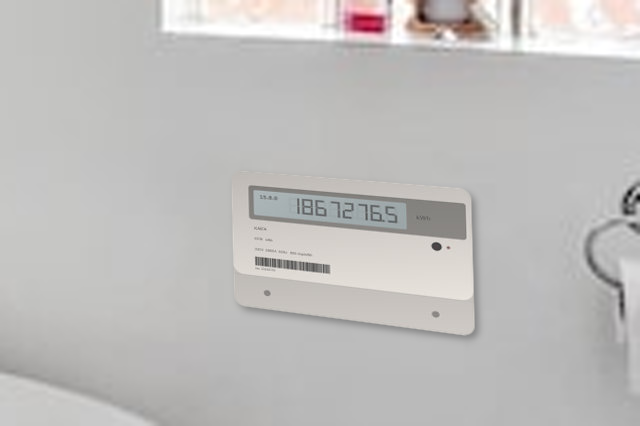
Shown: 1867276.5
